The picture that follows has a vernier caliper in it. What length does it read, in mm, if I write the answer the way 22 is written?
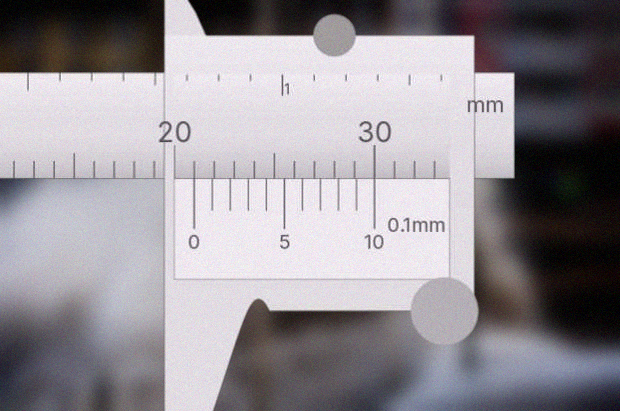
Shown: 21.0
